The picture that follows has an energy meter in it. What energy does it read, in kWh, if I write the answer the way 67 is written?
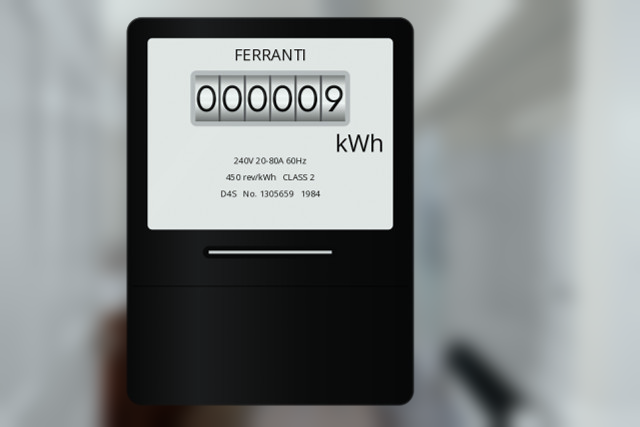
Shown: 9
